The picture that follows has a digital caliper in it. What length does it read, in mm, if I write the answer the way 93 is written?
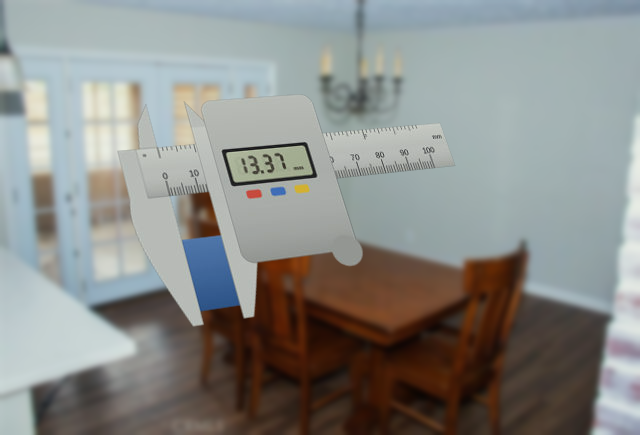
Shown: 13.37
